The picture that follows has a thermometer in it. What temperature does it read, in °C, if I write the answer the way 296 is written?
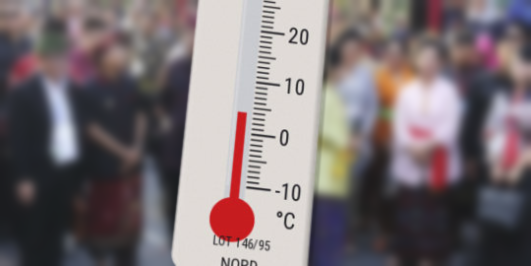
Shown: 4
